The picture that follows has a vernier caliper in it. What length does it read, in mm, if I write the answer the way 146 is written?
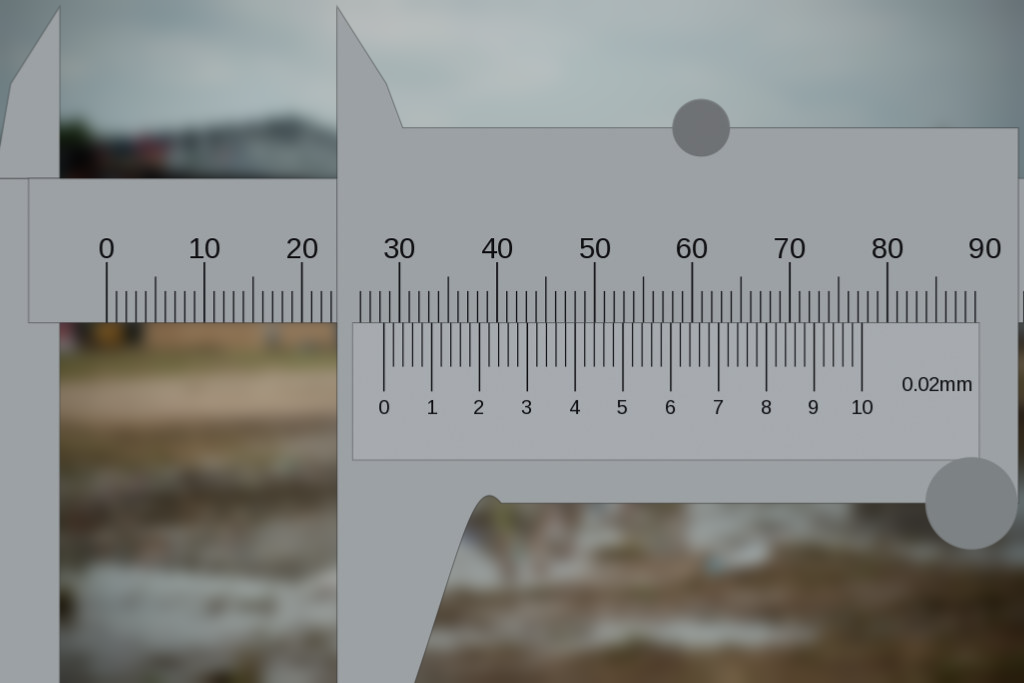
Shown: 28.4
